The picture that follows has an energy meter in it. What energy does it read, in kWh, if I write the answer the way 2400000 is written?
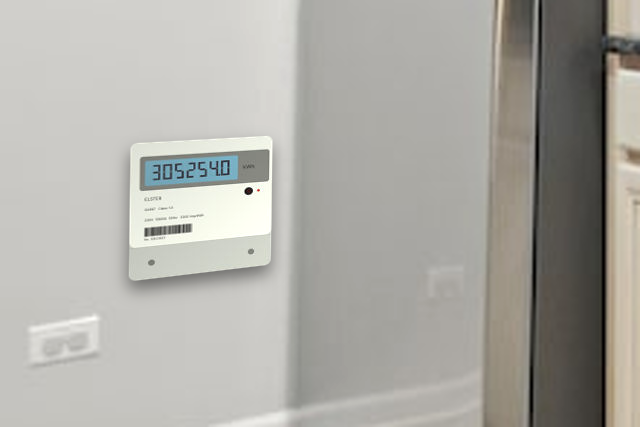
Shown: 305254.0
